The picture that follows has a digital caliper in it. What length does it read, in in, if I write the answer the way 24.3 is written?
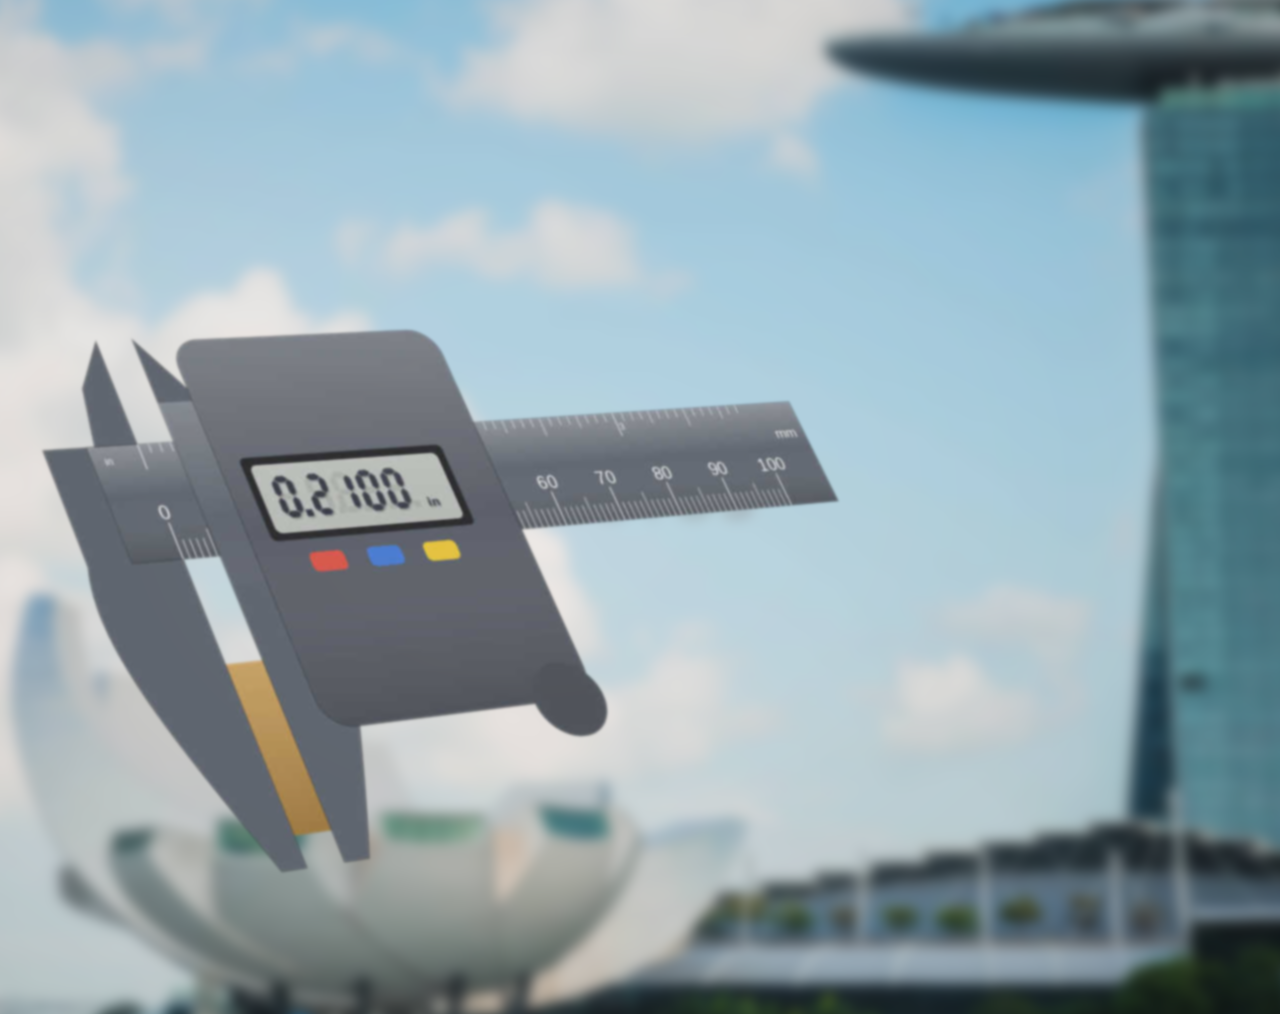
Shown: 0.2100
